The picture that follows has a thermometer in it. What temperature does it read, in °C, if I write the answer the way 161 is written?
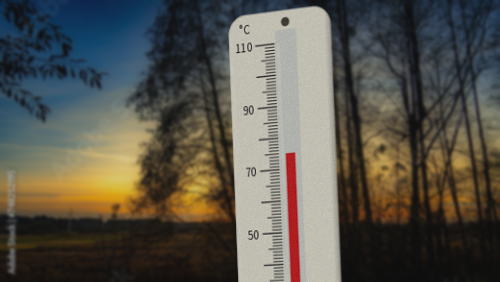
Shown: 75
